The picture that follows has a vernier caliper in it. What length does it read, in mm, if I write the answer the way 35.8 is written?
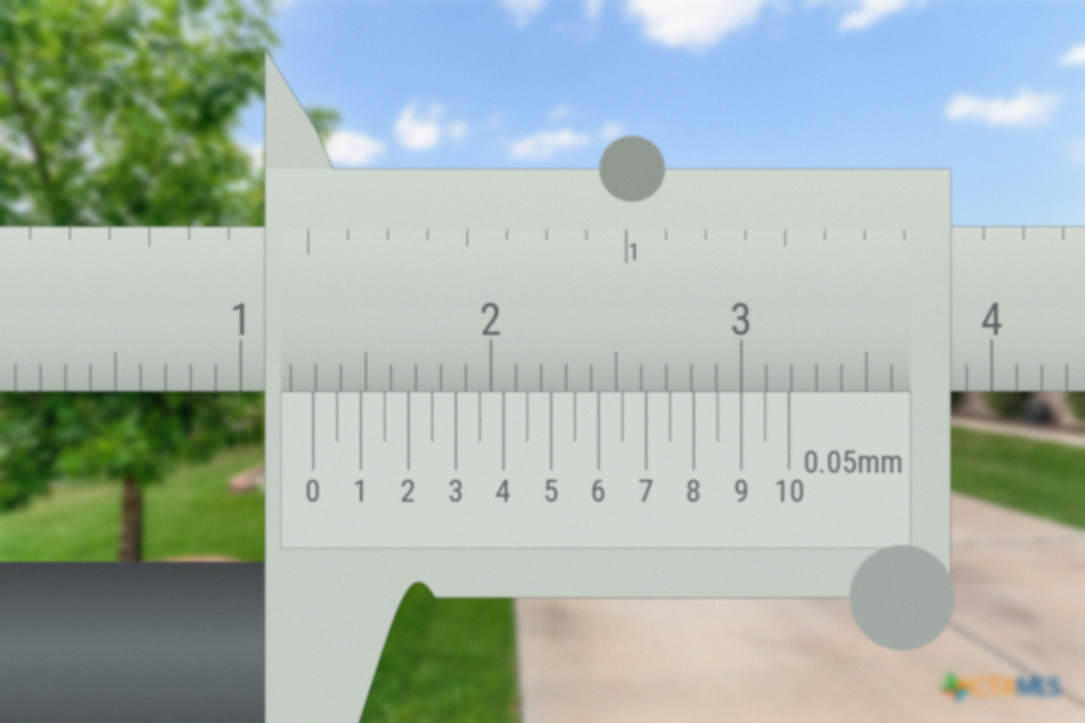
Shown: 12.9
